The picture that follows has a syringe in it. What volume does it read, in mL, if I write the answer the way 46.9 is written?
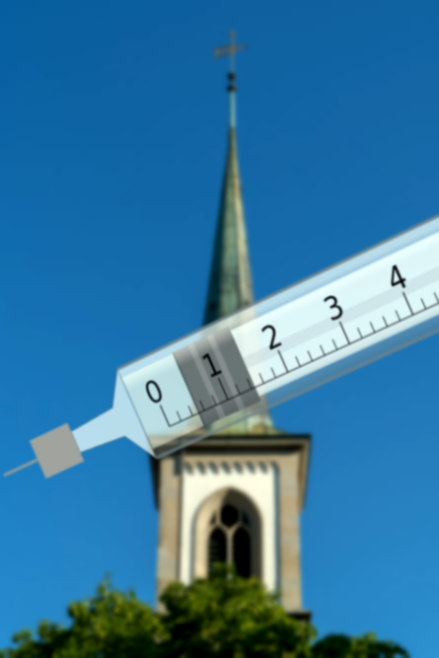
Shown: 0.5
